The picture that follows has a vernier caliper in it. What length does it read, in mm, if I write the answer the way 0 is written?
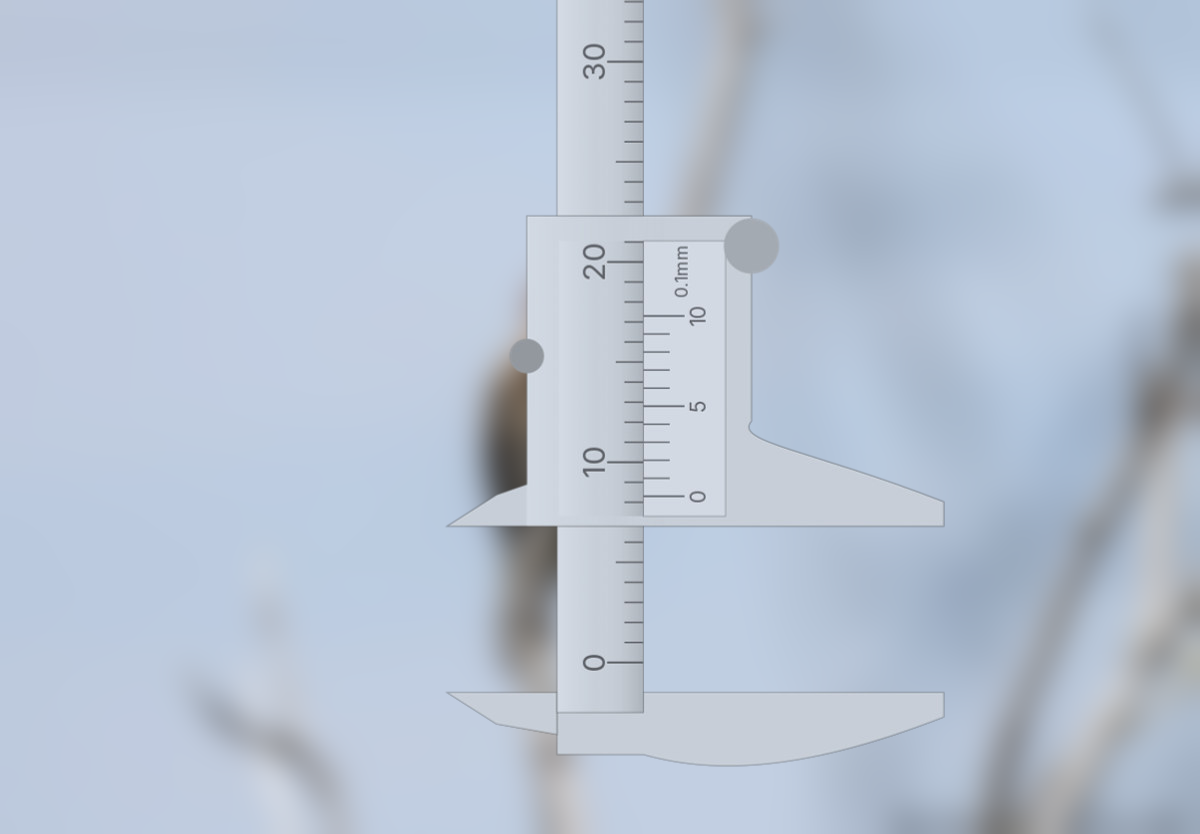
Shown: 8.3
